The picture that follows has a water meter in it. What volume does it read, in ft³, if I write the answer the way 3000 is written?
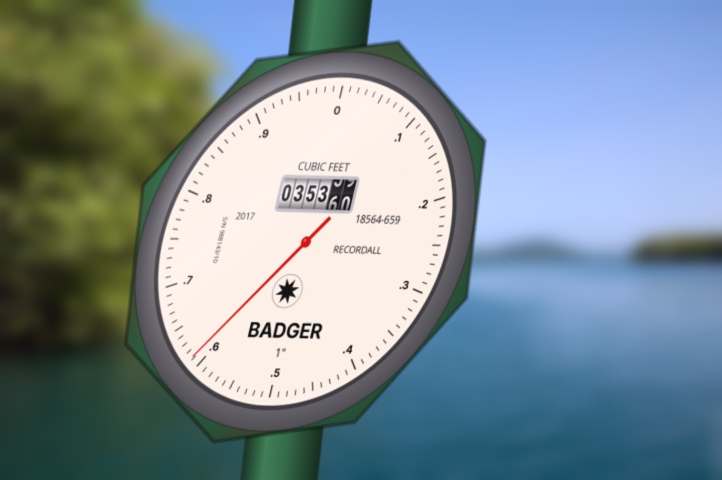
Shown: 35359.61
